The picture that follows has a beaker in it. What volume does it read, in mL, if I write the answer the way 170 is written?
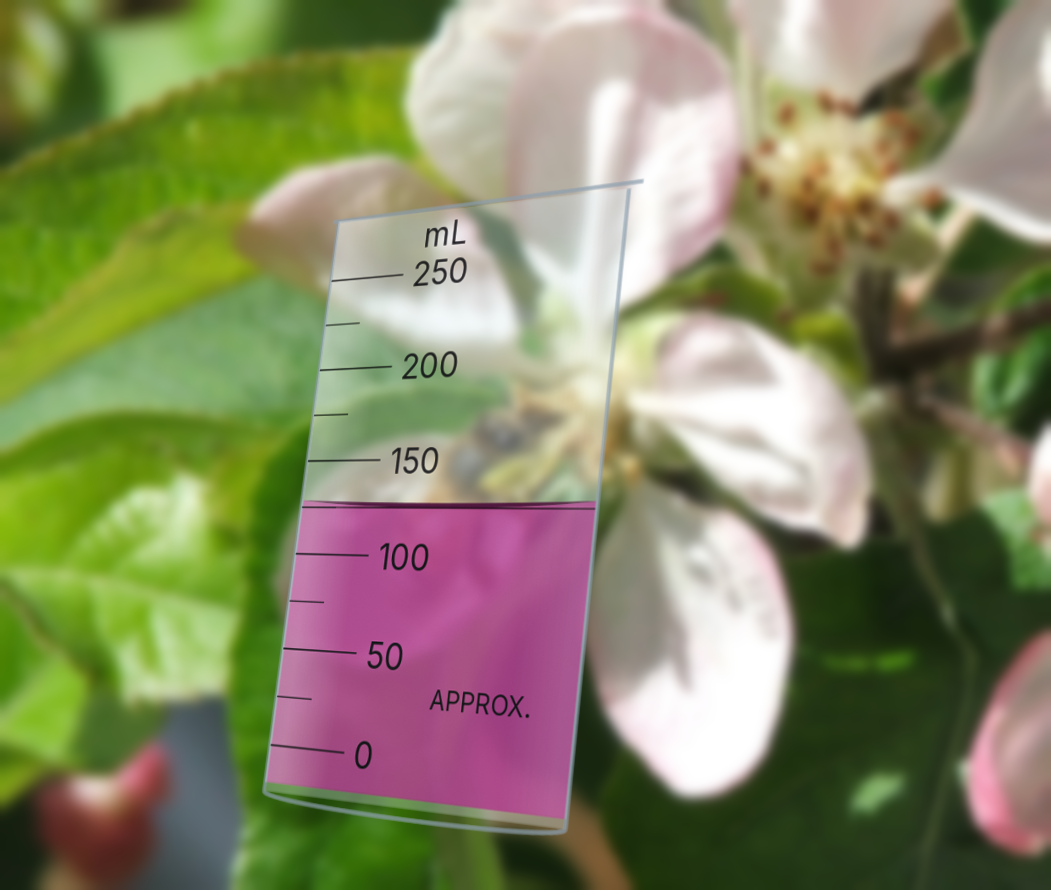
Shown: 125
